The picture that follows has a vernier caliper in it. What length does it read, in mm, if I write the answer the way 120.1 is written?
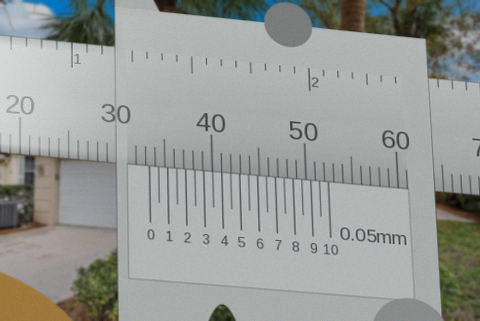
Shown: 33.4
